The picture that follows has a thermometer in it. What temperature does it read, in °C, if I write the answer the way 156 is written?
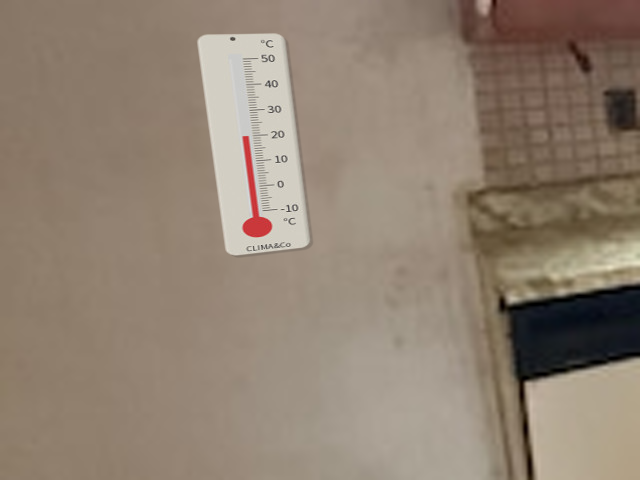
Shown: 20
